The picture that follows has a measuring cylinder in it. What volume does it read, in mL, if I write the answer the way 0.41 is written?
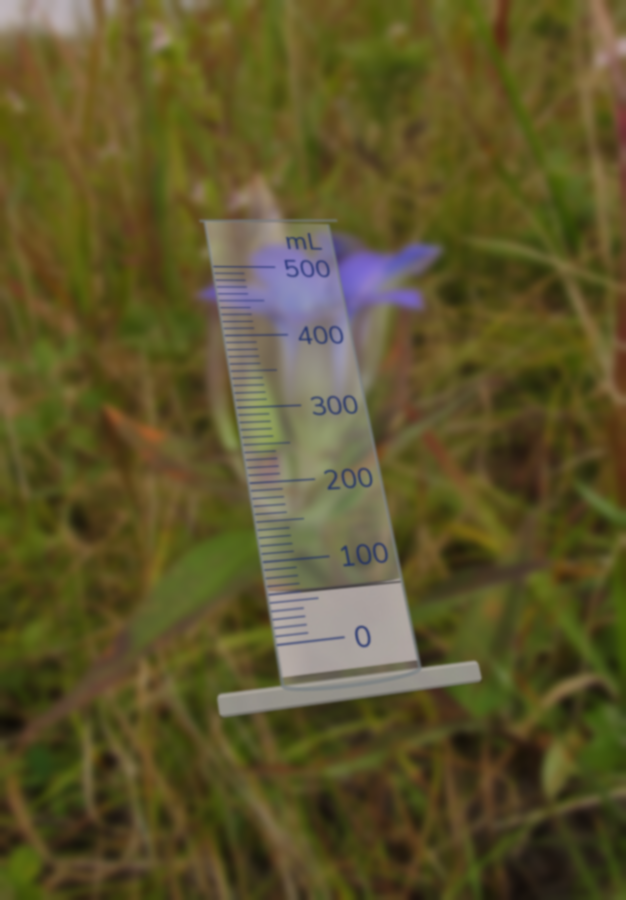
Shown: 60
